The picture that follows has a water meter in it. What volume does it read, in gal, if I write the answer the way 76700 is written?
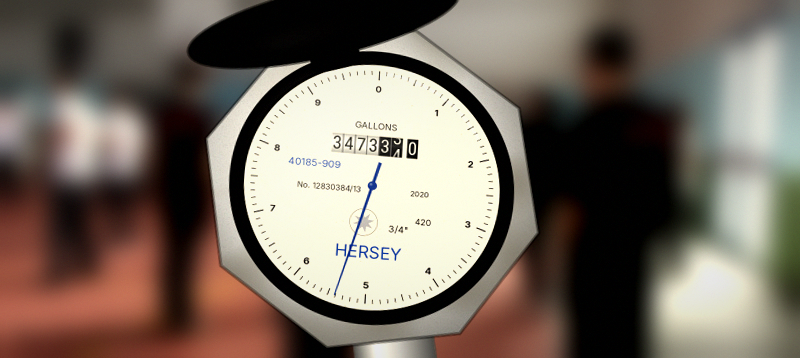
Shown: 3473335.4
